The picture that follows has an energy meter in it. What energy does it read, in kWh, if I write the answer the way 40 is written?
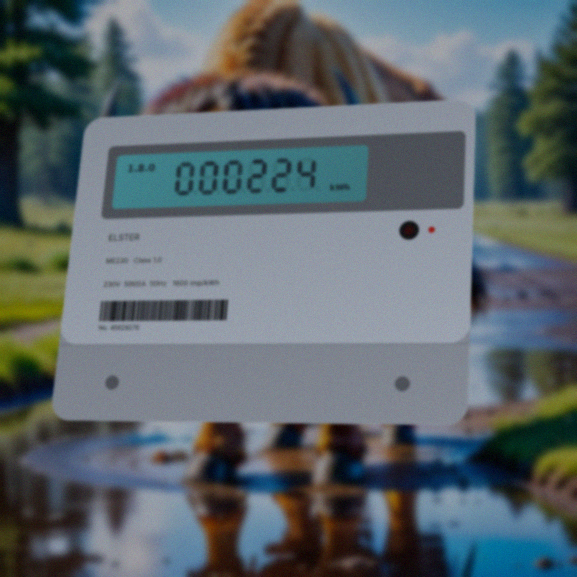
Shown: 224
